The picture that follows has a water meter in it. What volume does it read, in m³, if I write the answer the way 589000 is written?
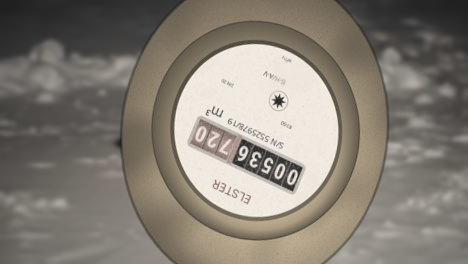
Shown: 536.720
